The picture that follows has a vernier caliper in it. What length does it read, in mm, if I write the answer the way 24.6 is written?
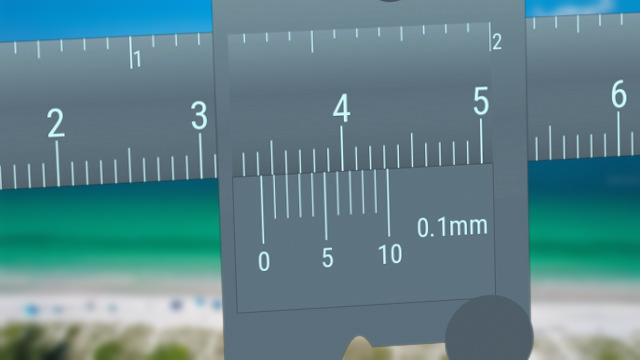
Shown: 34.2
